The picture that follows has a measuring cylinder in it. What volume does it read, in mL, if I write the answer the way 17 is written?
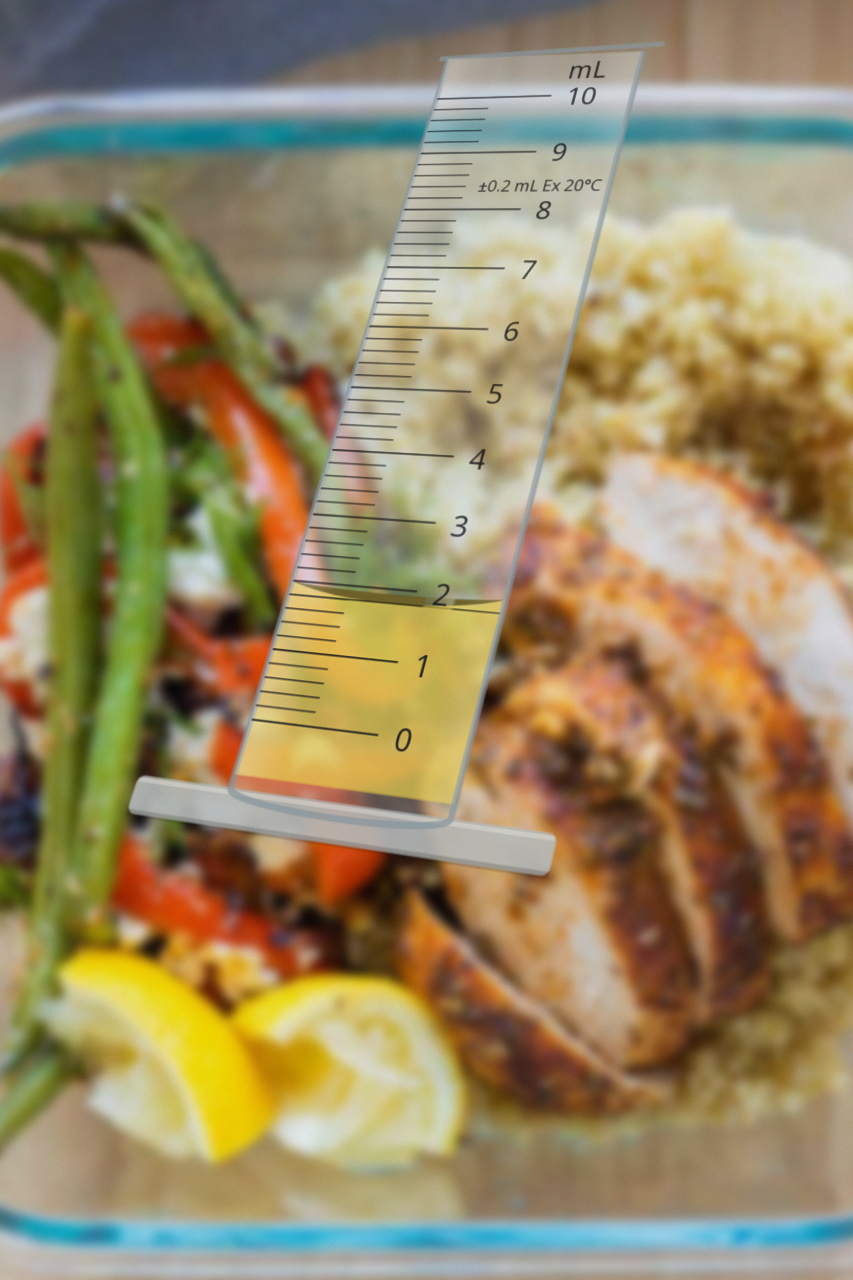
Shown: 1.8
